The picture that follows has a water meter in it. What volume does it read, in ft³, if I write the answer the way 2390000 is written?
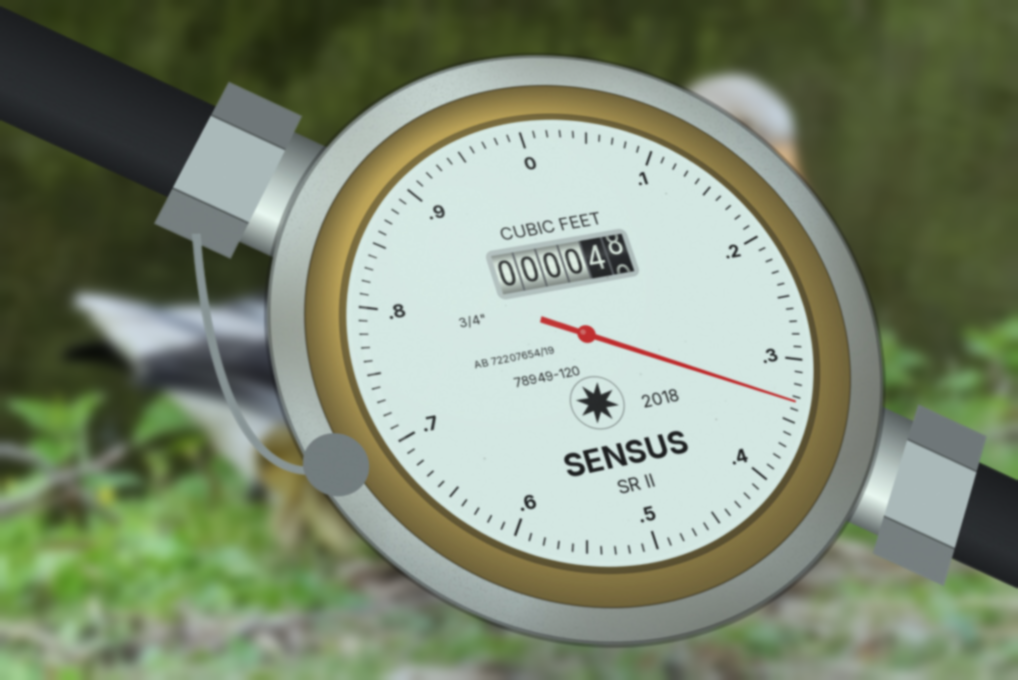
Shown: 48.33
